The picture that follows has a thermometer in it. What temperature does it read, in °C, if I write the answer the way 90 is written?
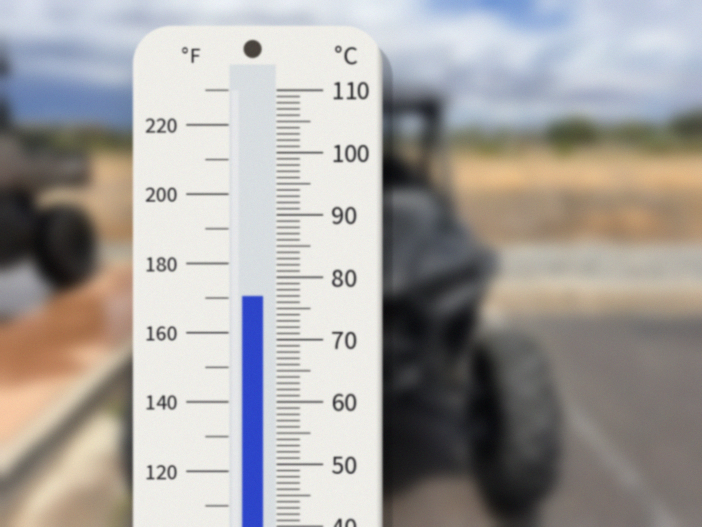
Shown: 77
